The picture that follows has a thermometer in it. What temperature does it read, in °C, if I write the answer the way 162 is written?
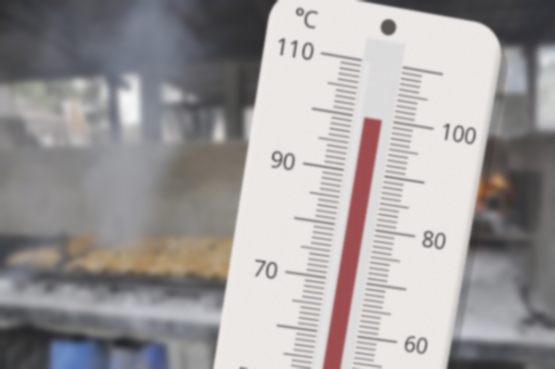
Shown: 100
